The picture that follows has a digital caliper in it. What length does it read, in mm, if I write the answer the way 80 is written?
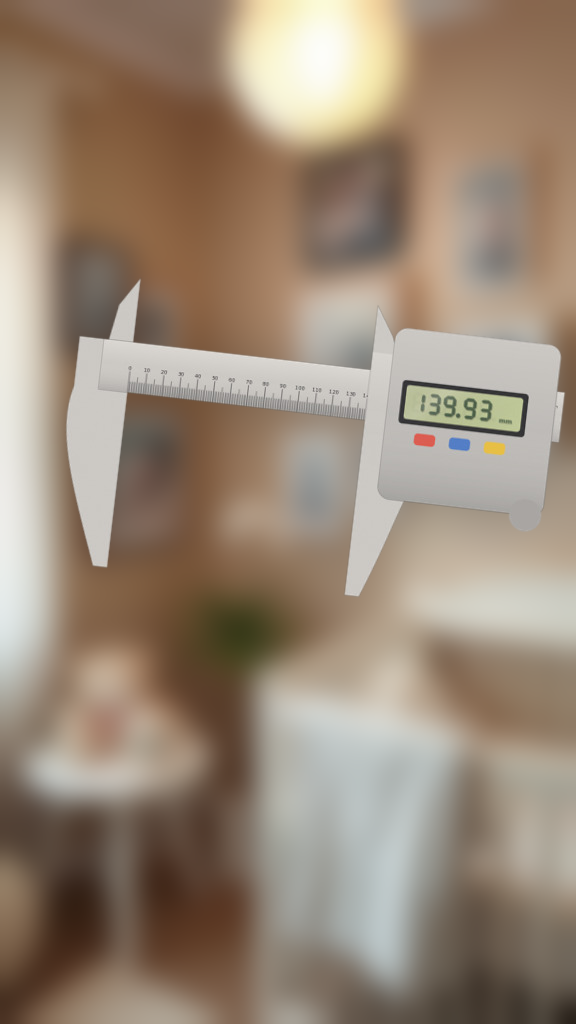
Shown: 139.93
